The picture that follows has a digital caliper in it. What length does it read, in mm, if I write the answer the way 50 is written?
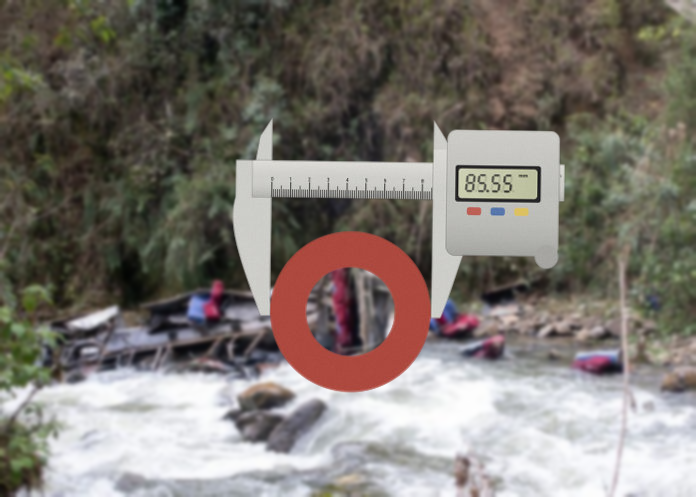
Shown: 85.55
